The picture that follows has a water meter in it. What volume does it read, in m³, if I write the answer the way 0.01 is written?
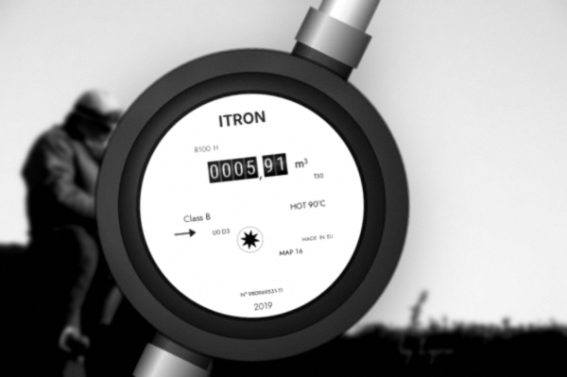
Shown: 5.91
